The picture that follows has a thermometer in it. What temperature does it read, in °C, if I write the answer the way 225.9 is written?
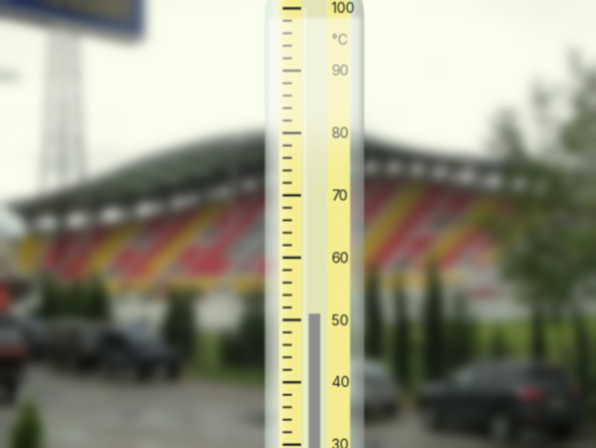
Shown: 51
